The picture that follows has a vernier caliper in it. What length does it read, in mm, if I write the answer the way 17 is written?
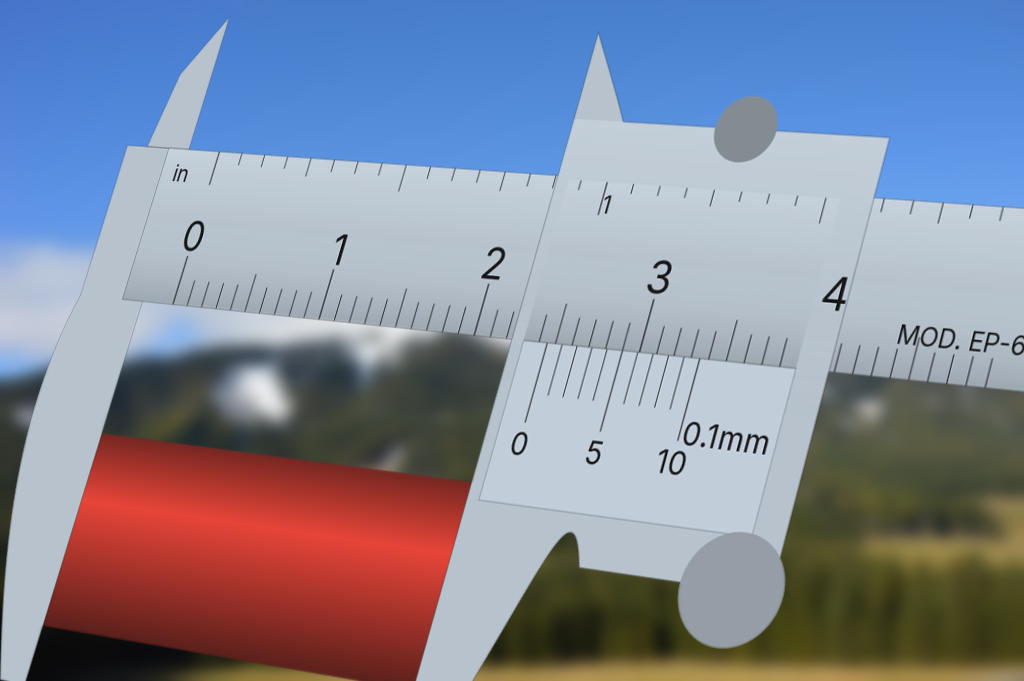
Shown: 24.5
